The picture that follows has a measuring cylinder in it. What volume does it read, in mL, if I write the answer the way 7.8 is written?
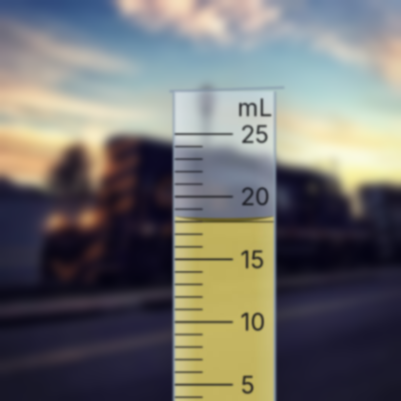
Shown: 18
